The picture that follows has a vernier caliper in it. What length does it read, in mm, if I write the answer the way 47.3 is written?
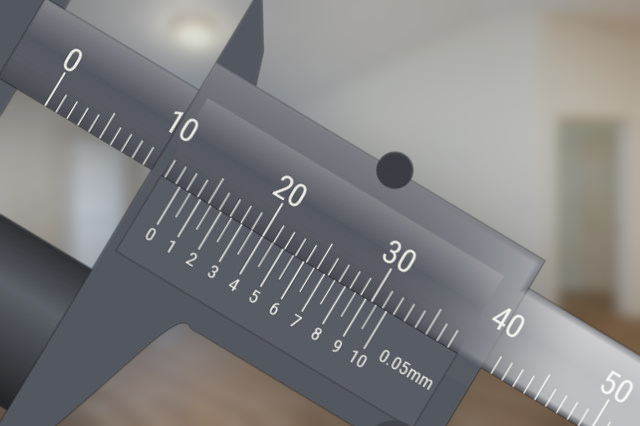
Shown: 12.4
